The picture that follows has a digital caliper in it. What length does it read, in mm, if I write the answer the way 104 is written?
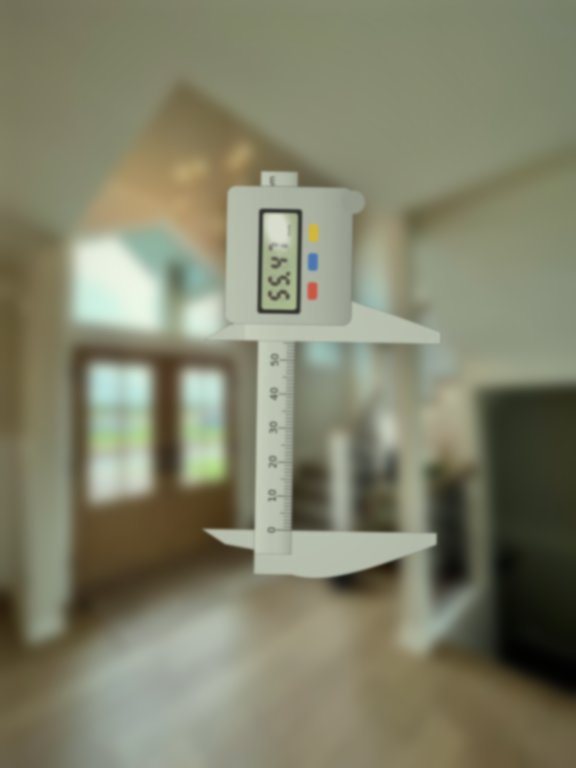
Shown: 55.47
